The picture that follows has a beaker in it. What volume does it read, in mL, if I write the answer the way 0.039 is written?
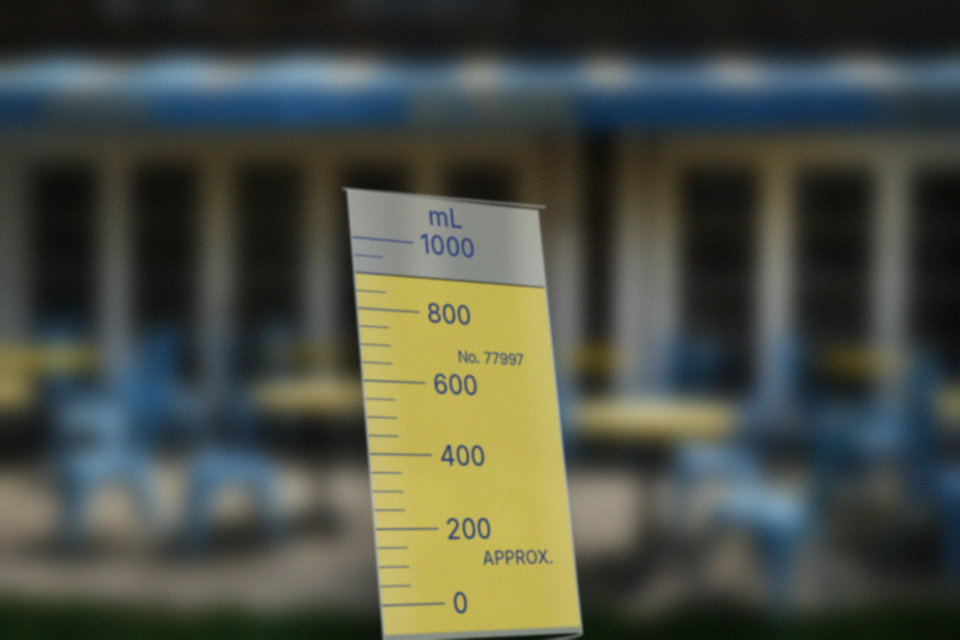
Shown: 900
